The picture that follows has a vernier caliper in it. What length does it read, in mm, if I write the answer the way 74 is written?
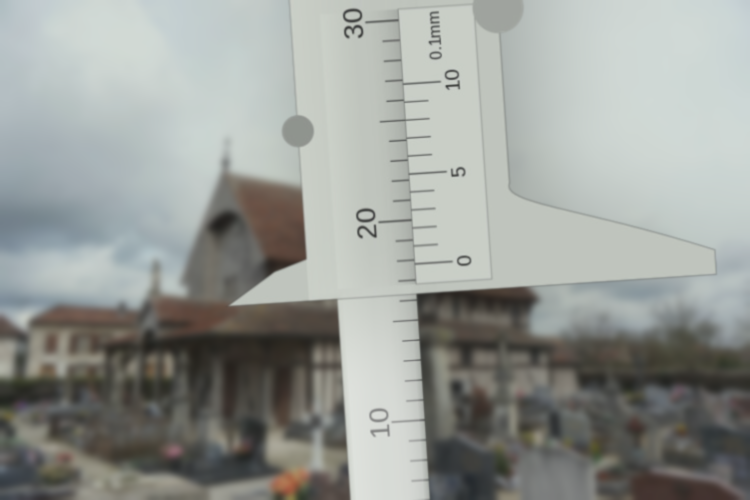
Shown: 17.8
